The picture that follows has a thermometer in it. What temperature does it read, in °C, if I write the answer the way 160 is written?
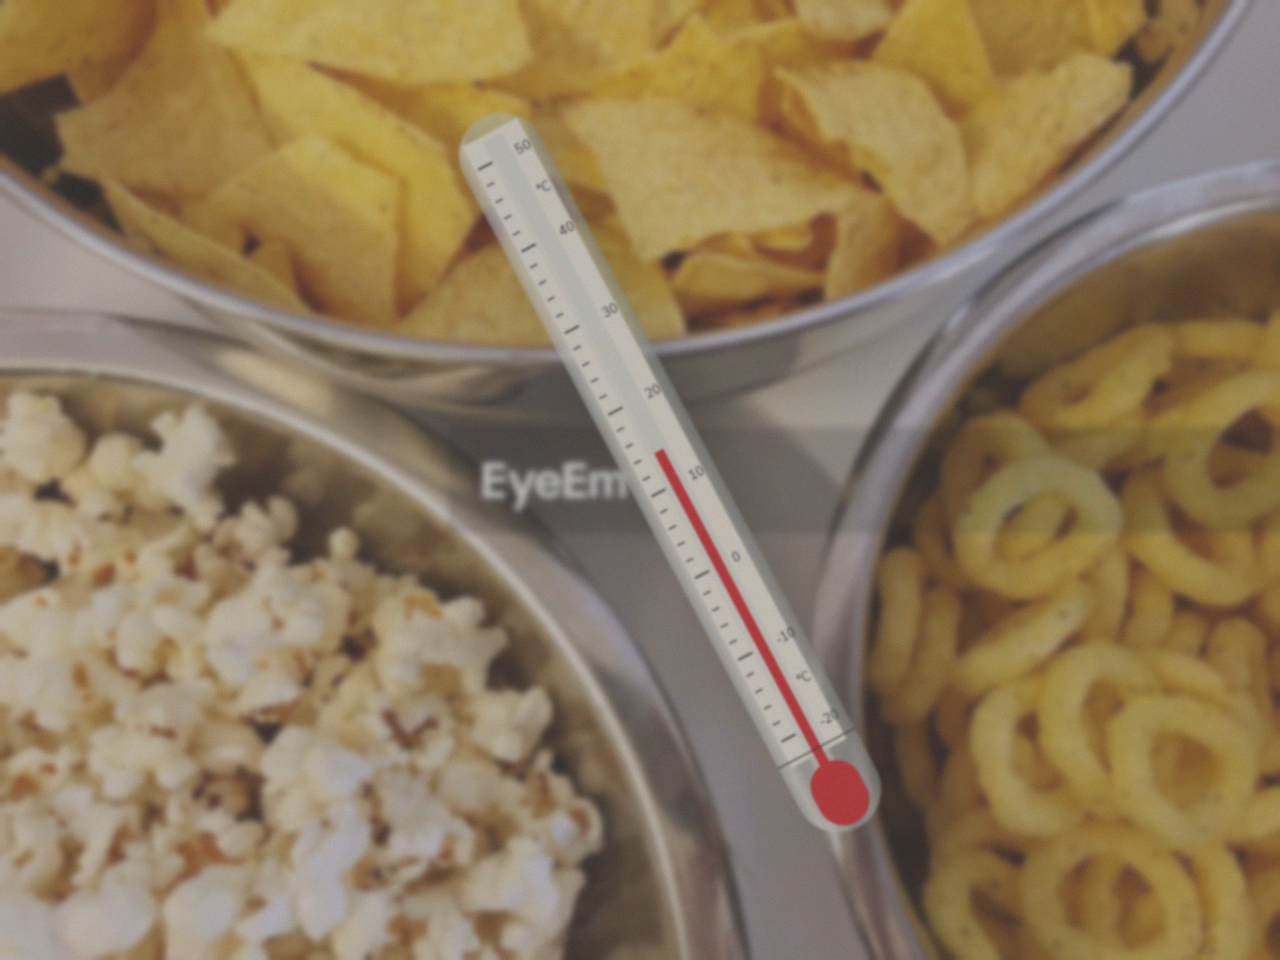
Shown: 14
